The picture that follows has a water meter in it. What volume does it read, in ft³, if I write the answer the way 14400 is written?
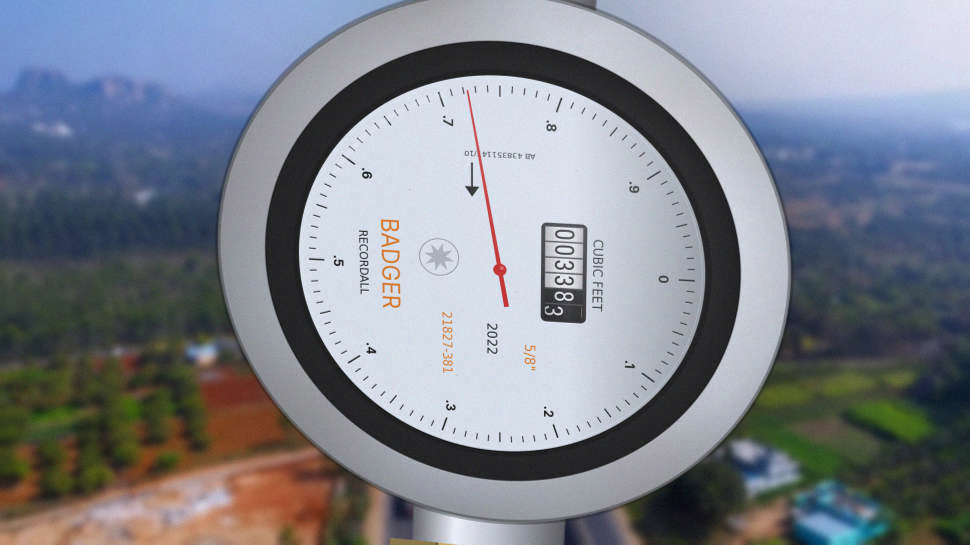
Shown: 3382.72
